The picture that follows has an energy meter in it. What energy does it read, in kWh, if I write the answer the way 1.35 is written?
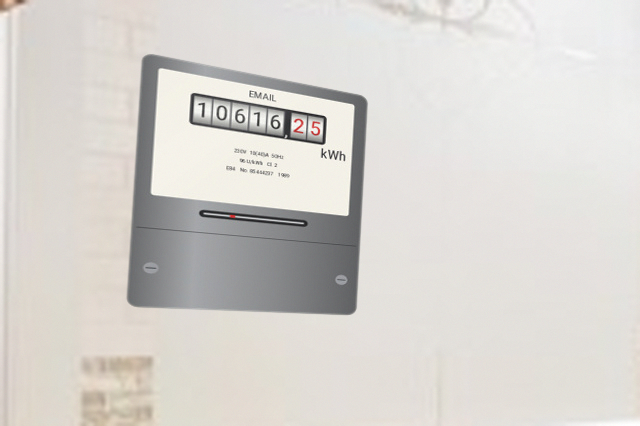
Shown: 10616.25
